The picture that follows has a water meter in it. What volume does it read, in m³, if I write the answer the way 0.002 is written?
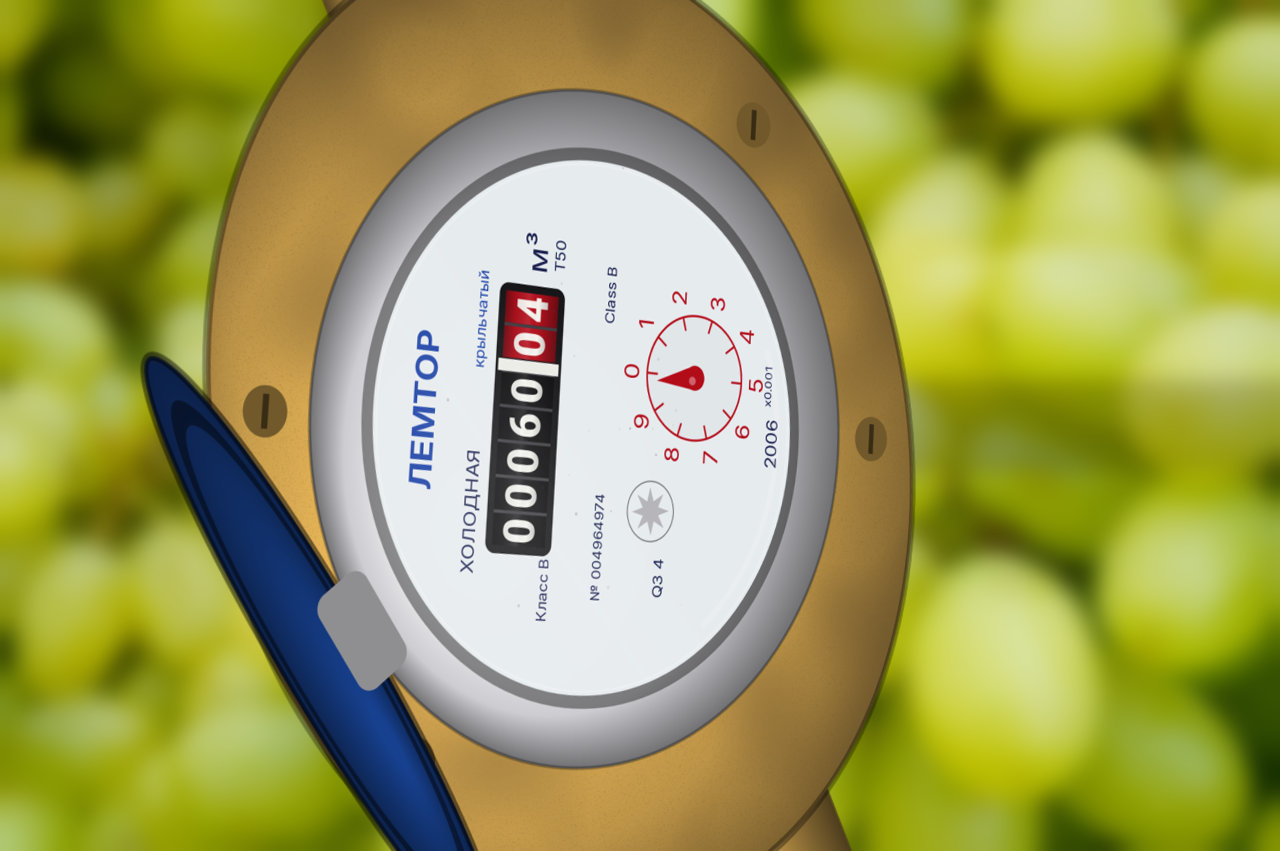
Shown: 60.039
